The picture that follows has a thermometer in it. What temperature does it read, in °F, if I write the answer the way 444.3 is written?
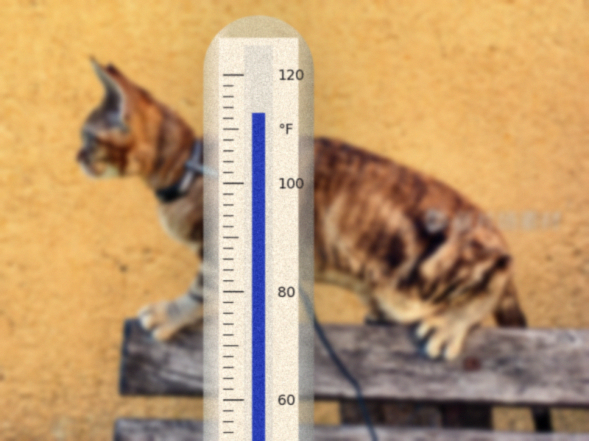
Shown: 113
